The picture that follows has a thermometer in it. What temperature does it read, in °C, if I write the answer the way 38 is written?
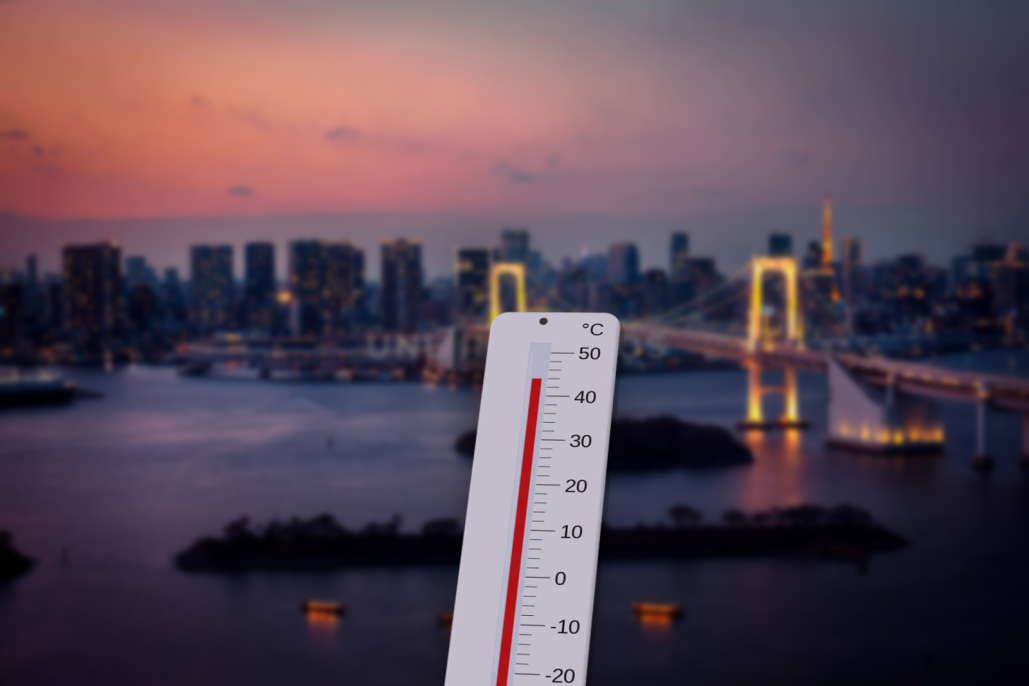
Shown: 44
